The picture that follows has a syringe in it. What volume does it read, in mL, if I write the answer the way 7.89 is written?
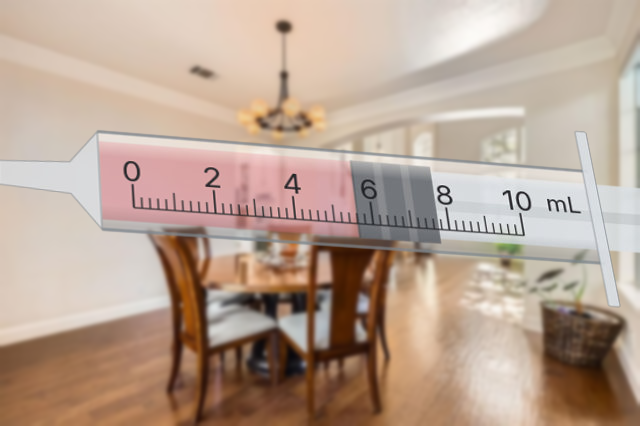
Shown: 5.6
